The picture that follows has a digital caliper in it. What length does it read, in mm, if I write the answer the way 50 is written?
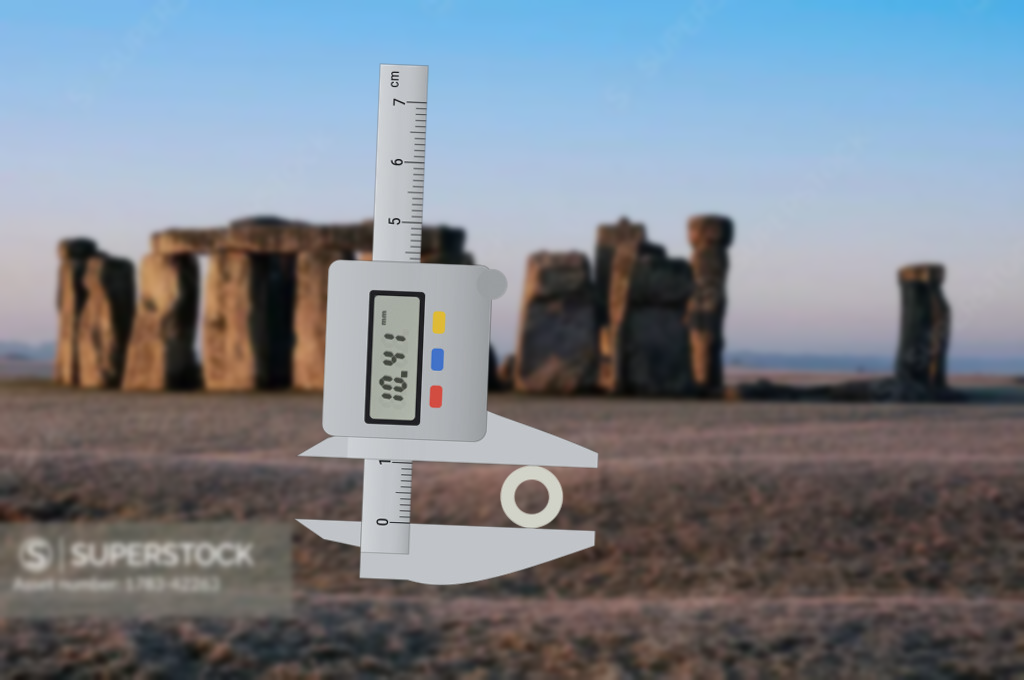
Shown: 10.41
